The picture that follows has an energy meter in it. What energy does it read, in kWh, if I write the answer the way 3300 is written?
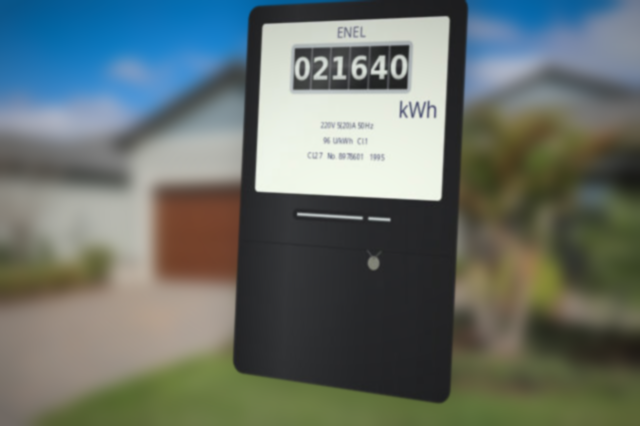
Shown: 21640
